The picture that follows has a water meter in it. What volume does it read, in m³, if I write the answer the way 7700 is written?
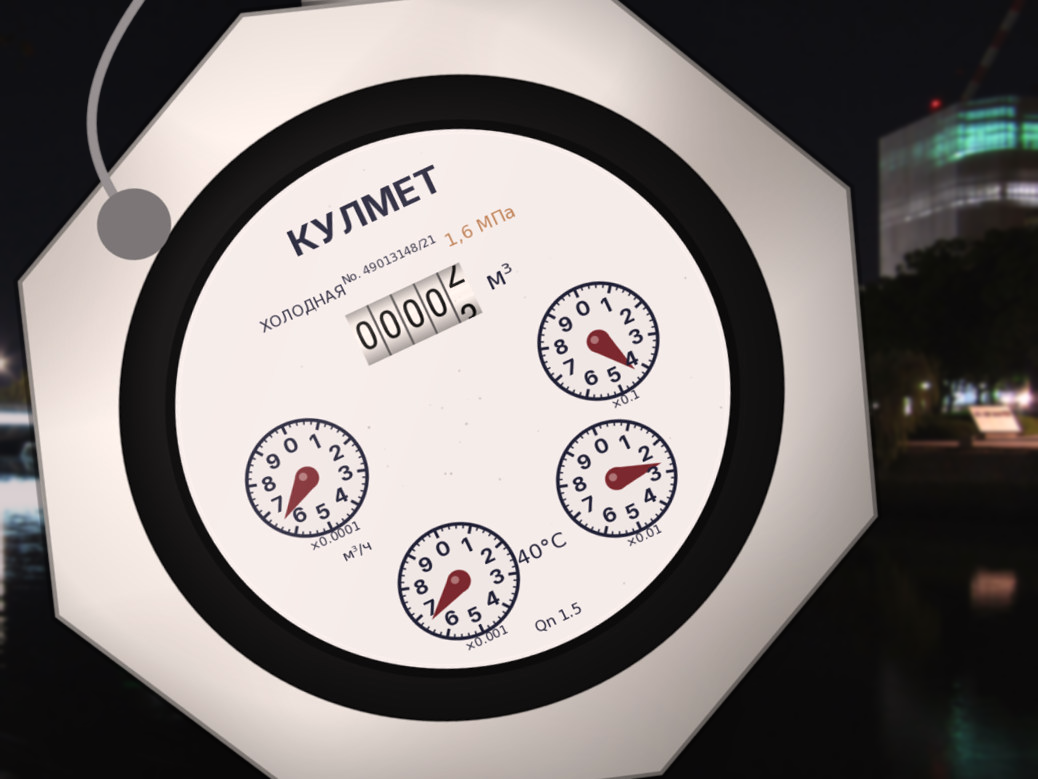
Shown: 2.4266
